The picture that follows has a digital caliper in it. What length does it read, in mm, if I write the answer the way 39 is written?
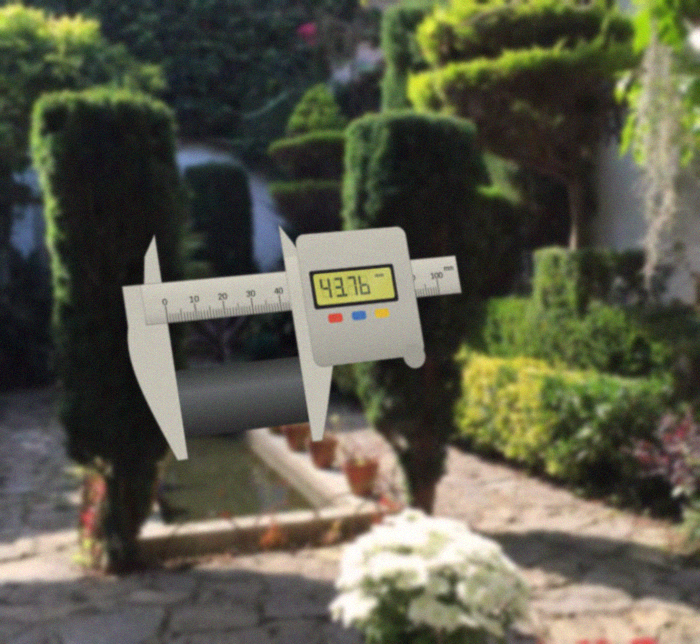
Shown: 43.76
